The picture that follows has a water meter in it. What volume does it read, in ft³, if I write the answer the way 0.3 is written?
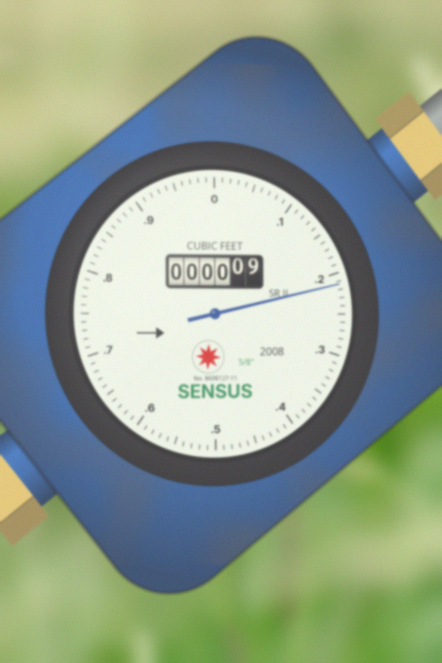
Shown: 9.21
